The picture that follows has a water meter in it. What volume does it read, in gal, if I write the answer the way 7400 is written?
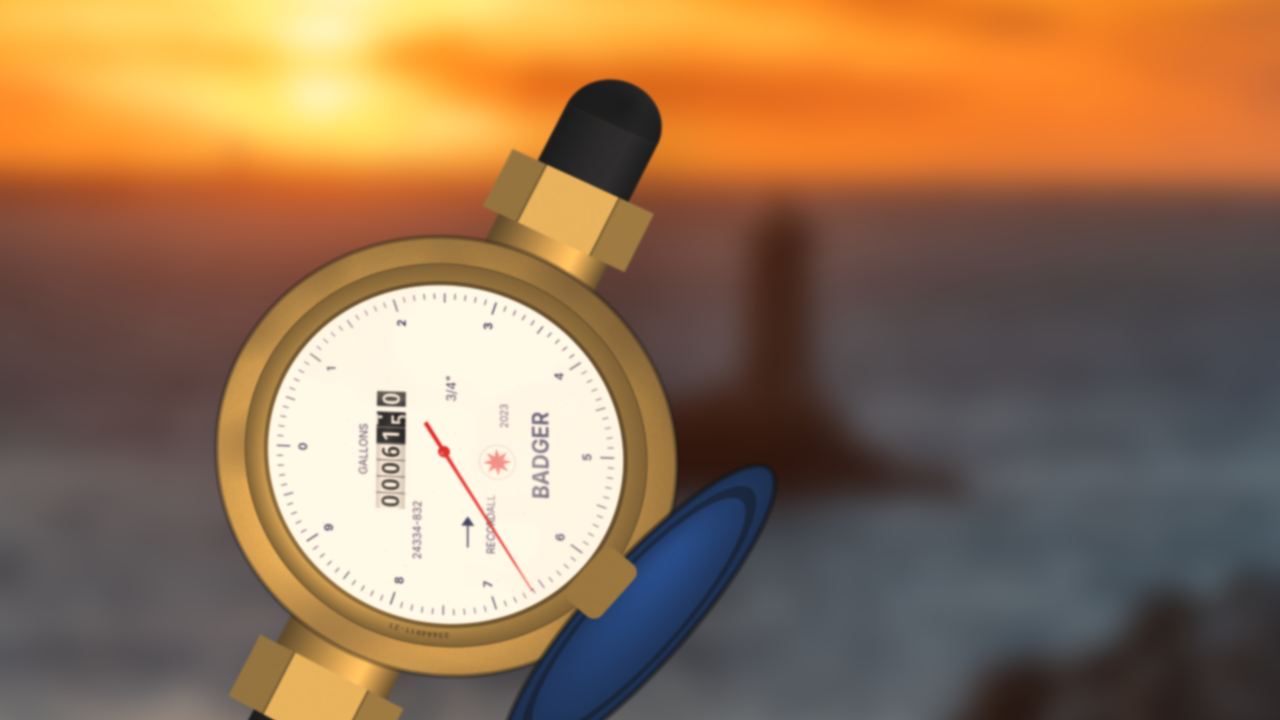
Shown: 6146.6
